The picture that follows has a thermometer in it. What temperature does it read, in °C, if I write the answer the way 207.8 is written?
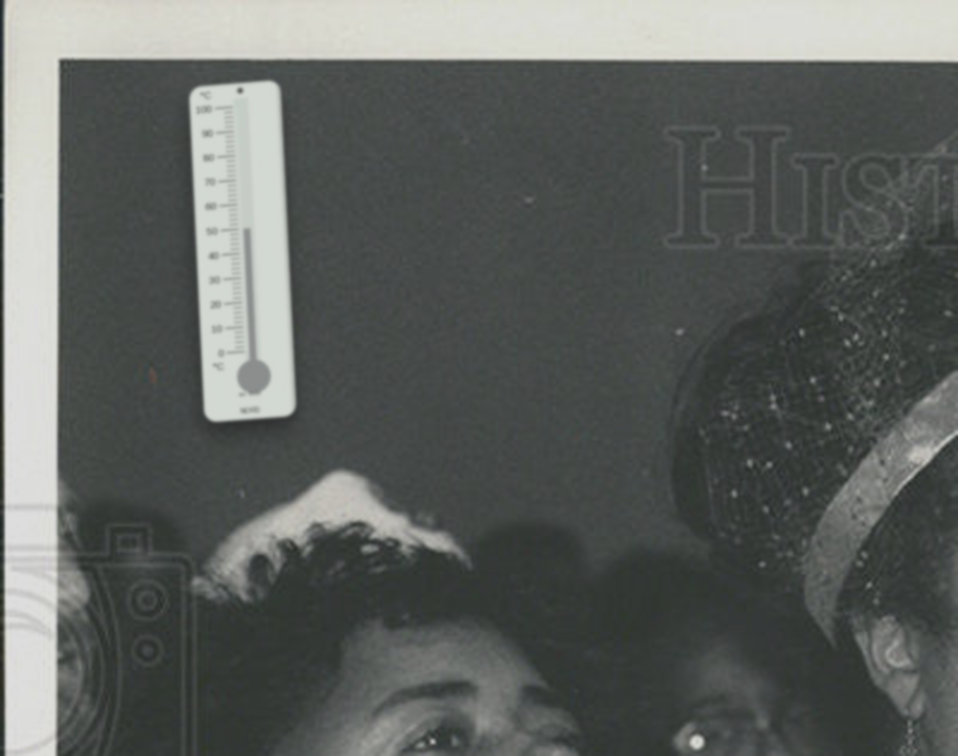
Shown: 50
